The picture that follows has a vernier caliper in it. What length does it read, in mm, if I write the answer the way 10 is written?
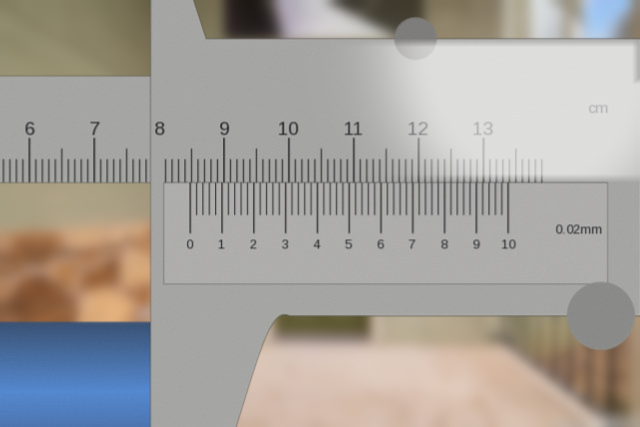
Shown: 84.8
